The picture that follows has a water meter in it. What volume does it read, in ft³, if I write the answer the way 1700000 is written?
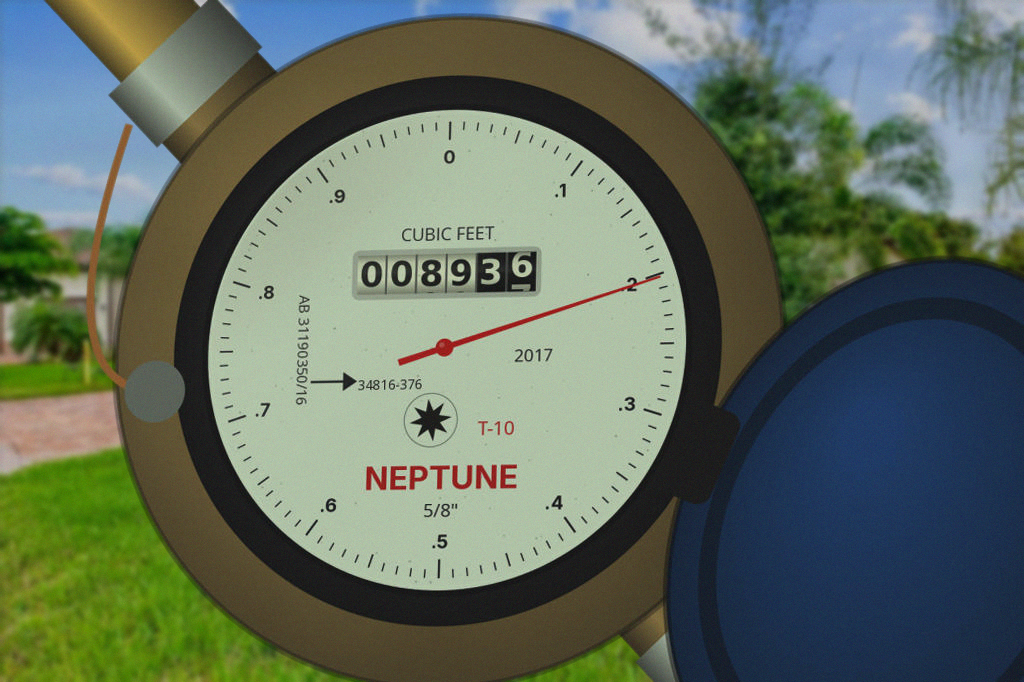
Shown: 8936.20
